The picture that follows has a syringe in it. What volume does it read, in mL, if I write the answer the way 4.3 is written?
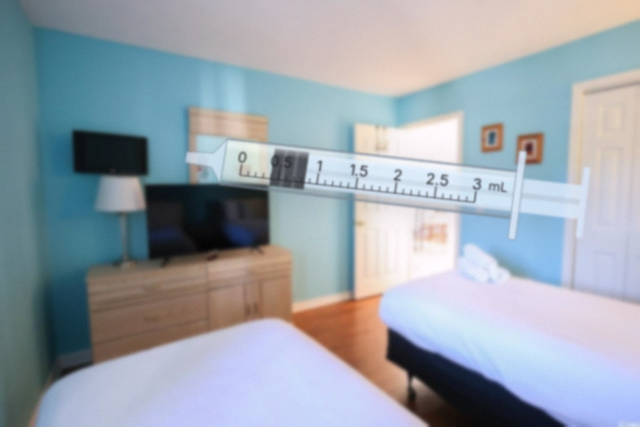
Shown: 0.4
